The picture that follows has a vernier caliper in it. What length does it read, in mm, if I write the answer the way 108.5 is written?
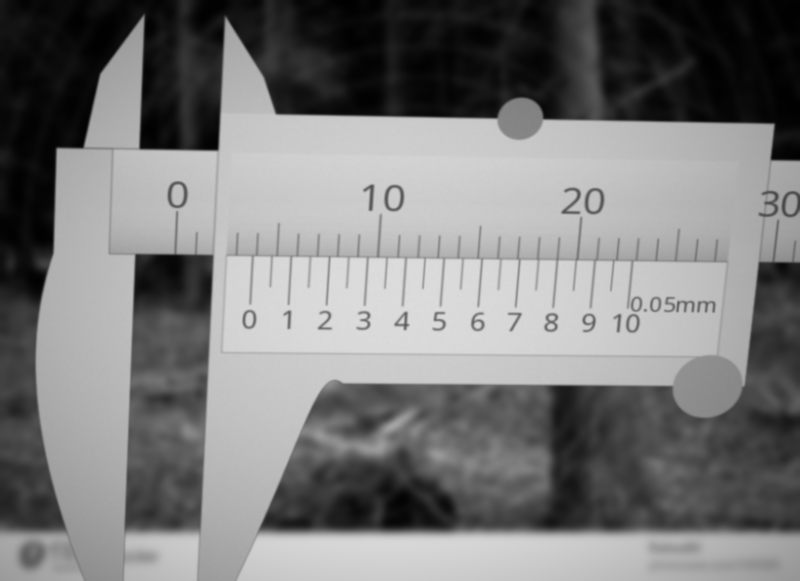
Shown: 3.8
